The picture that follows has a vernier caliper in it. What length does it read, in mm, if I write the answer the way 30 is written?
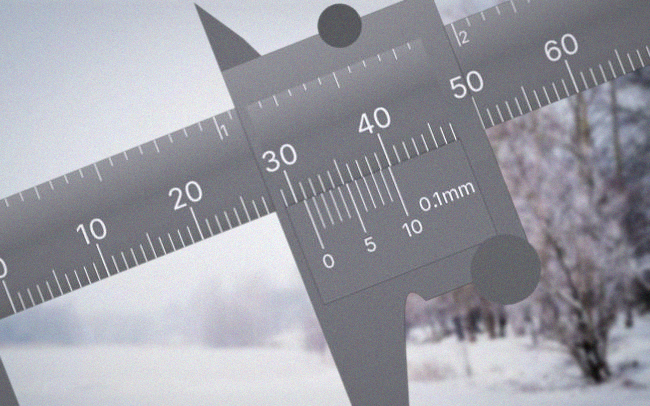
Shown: 30.8
